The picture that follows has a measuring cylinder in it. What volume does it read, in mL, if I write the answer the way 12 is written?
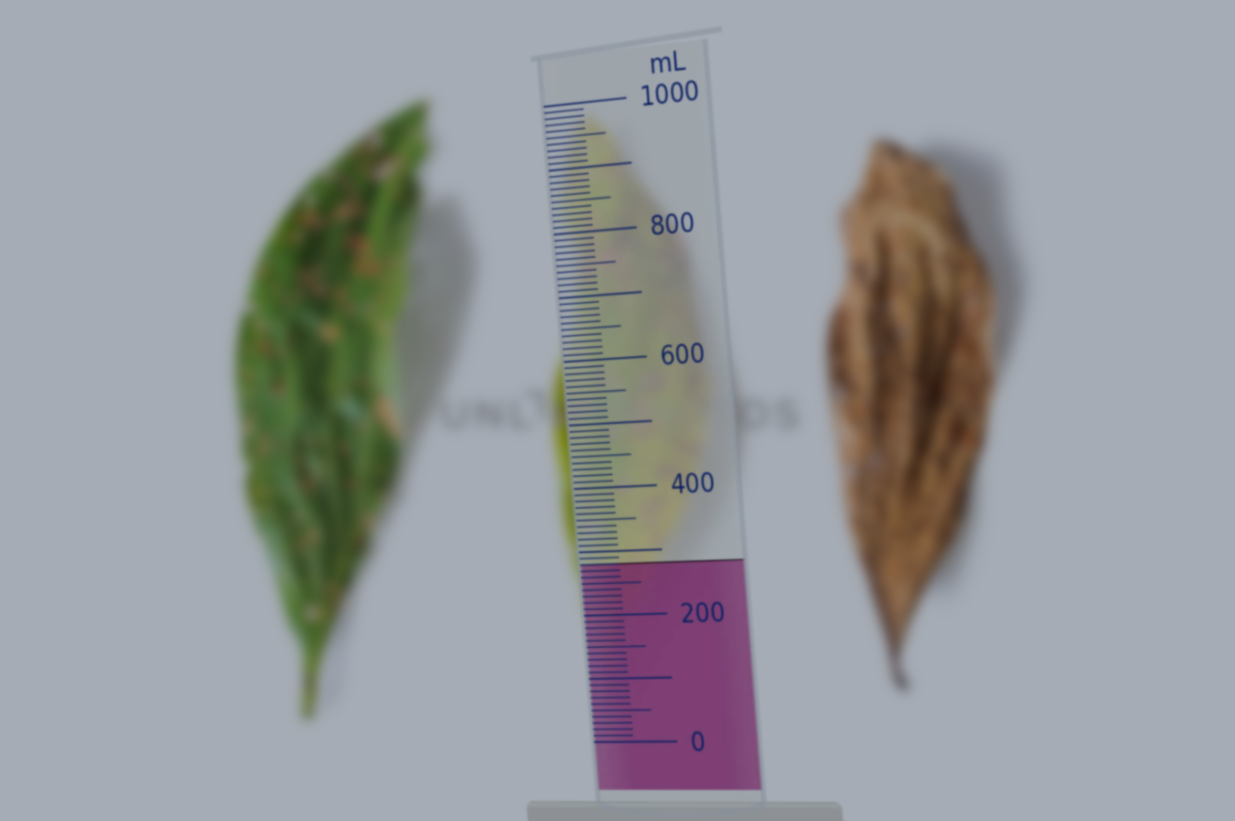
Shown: 280
